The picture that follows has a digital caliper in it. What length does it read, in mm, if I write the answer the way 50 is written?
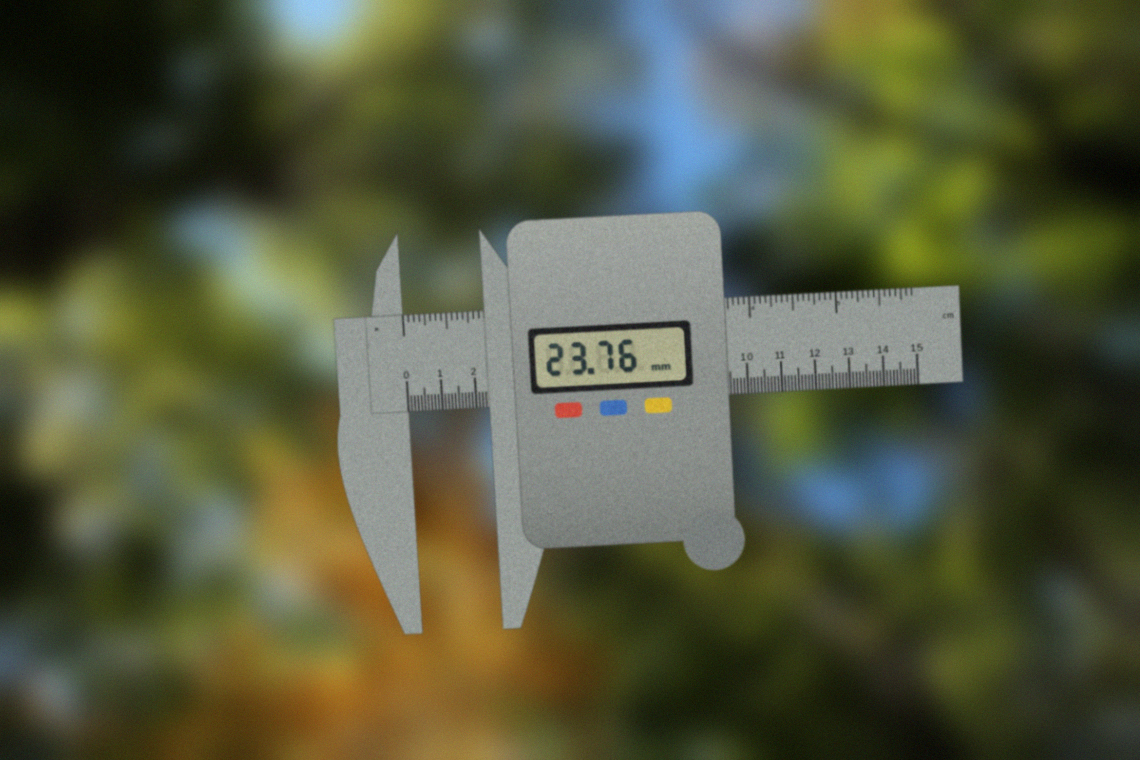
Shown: 23.76
